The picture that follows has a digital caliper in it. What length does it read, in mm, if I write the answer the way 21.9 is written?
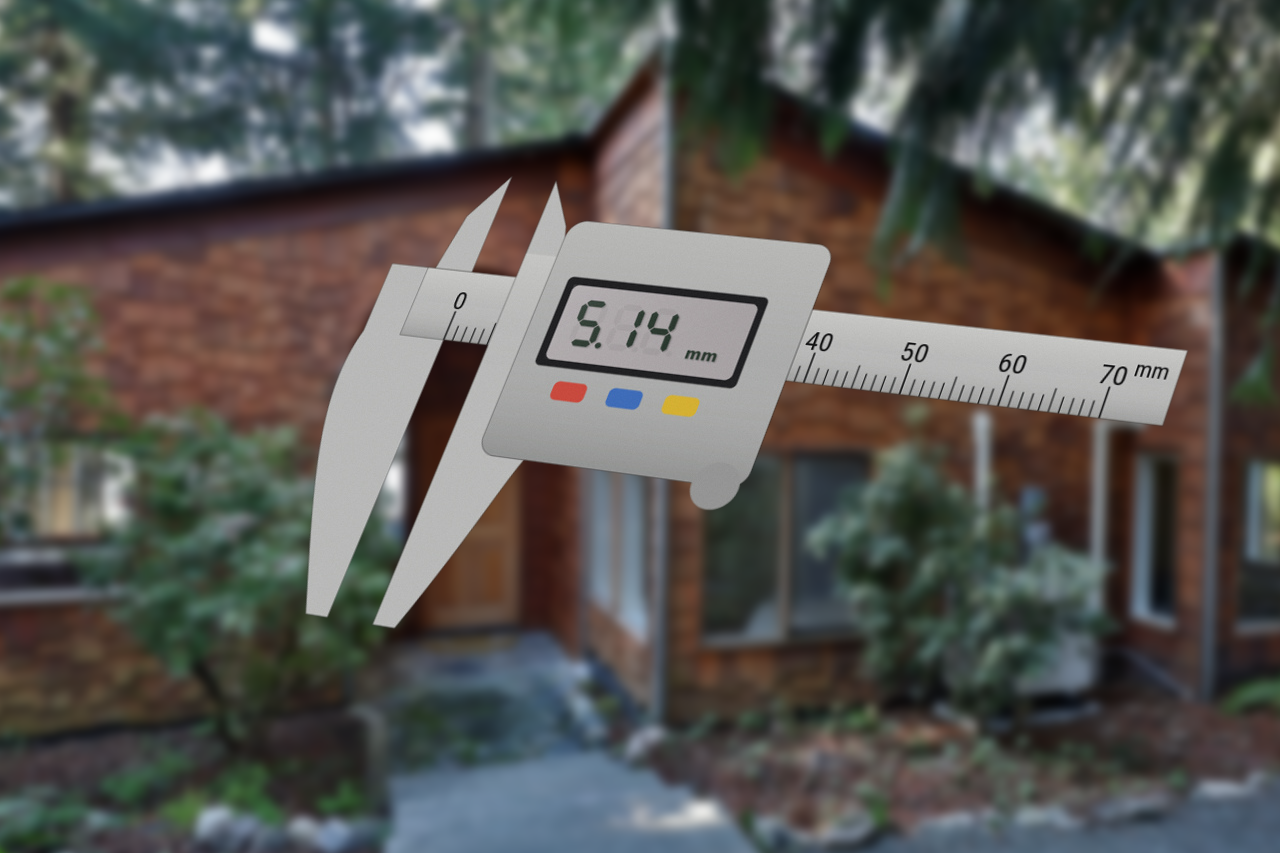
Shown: 5.14
